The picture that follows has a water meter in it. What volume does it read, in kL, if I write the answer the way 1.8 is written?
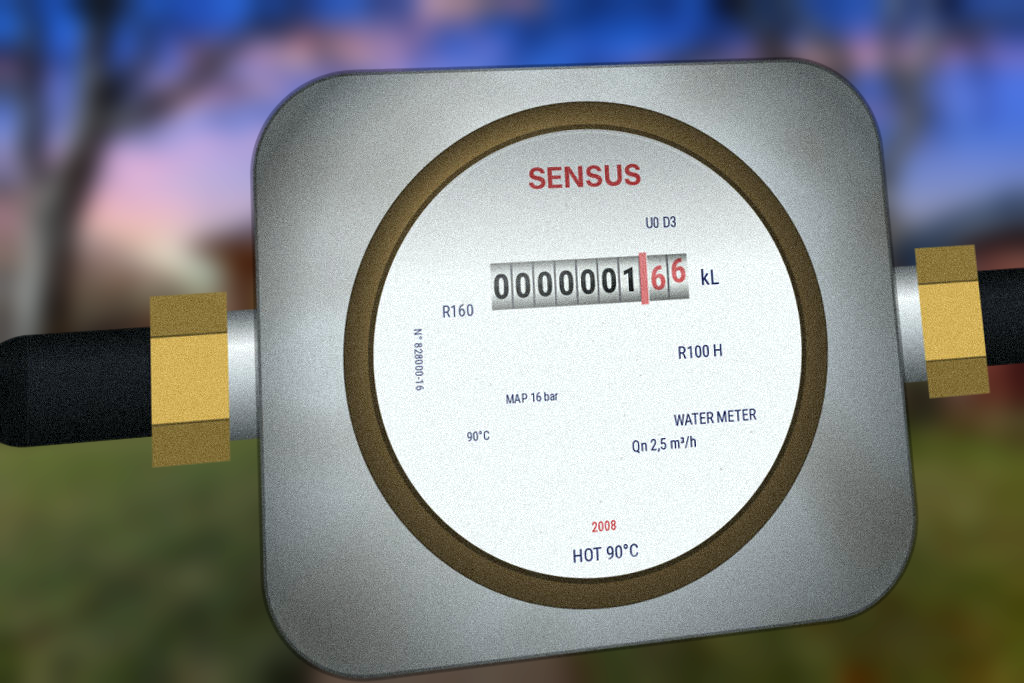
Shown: 1.66
